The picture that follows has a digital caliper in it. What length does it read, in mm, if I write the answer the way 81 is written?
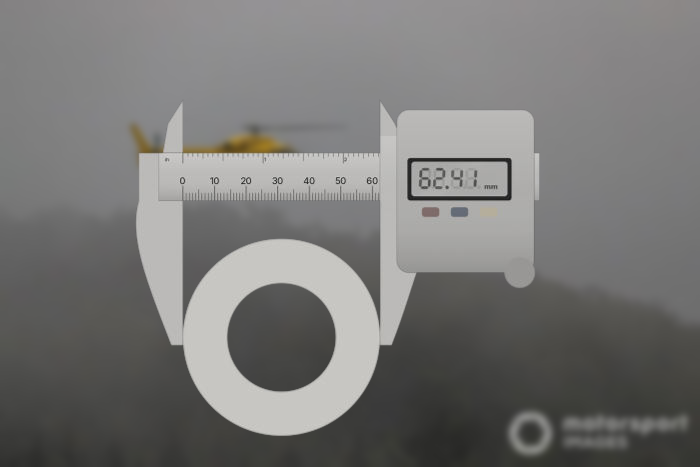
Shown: 62.41
